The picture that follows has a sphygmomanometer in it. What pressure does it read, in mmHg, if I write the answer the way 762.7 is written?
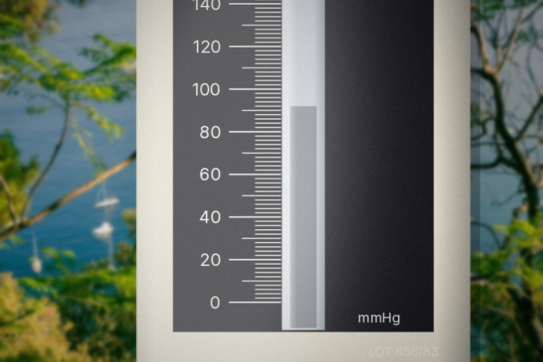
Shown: 92
